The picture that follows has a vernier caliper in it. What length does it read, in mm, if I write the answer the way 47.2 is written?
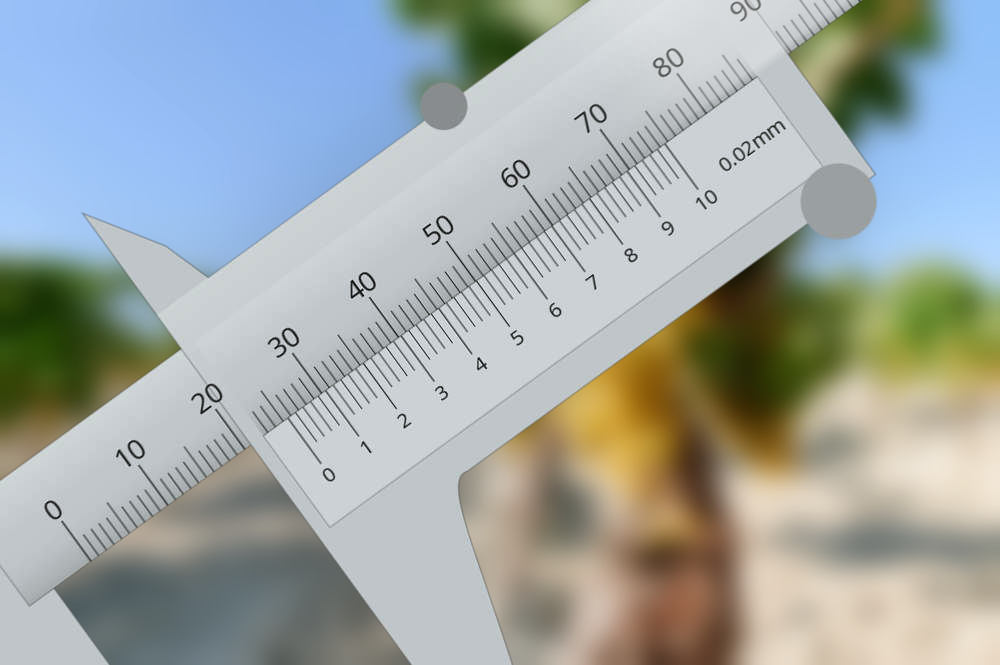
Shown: 25.6
